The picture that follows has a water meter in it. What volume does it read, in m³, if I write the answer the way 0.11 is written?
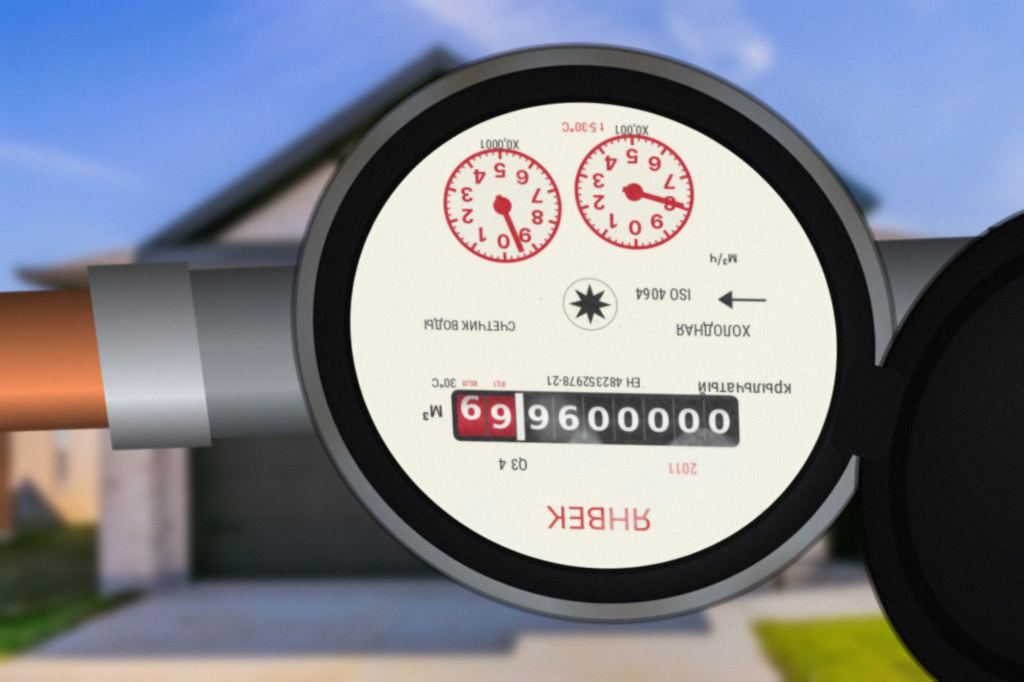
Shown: 96.6879
